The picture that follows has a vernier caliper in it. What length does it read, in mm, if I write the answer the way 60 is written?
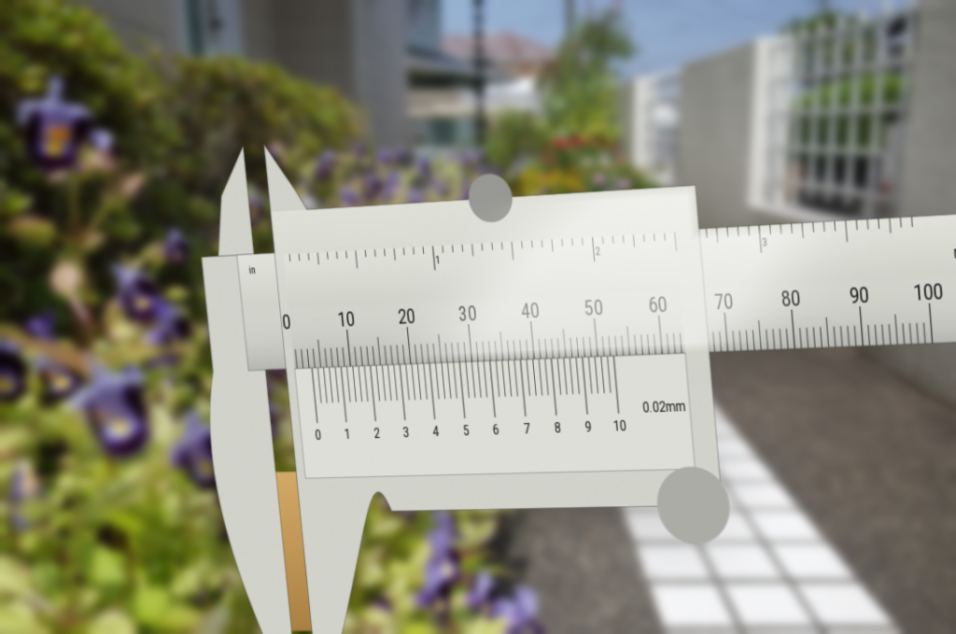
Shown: 3.5
